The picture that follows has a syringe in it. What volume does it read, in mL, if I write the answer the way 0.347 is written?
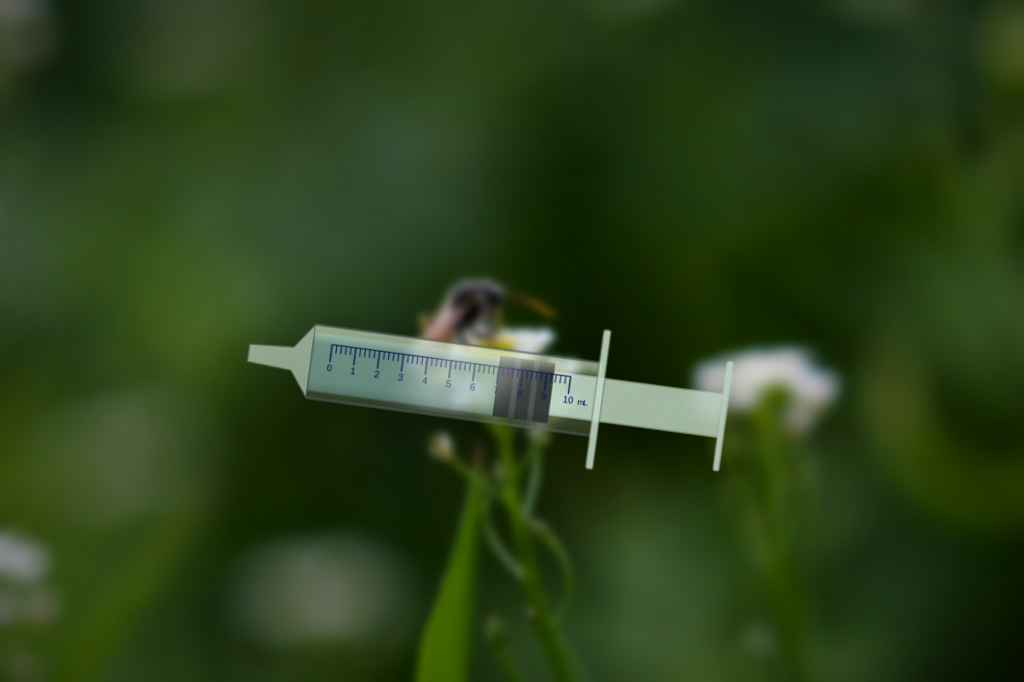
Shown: 7
